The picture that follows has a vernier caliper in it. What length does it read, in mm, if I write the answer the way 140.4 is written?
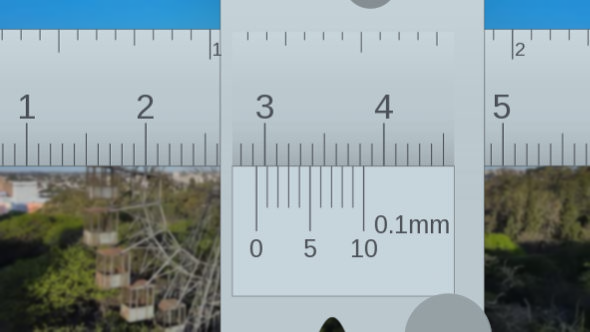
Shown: 29.3
